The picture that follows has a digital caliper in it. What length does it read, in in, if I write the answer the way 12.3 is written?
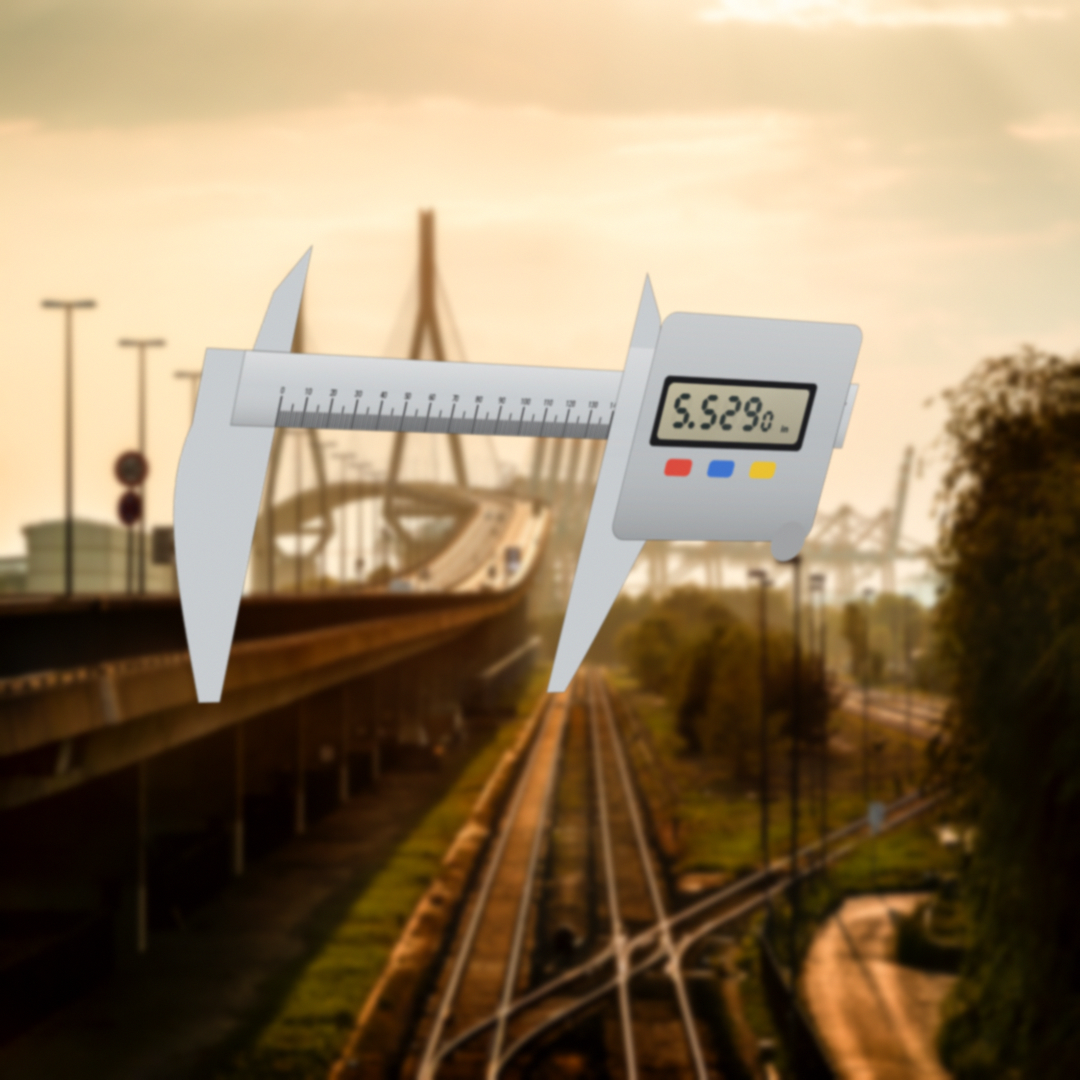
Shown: 5.5290
